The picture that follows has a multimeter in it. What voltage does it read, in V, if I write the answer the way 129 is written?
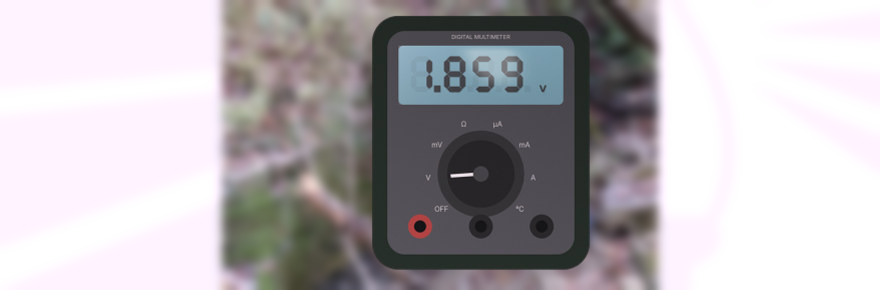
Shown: 1.859
